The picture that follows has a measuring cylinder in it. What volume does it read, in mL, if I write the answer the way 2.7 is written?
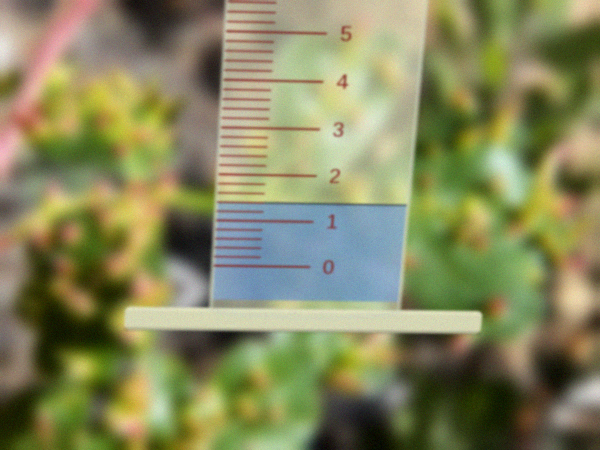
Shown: 1.4
